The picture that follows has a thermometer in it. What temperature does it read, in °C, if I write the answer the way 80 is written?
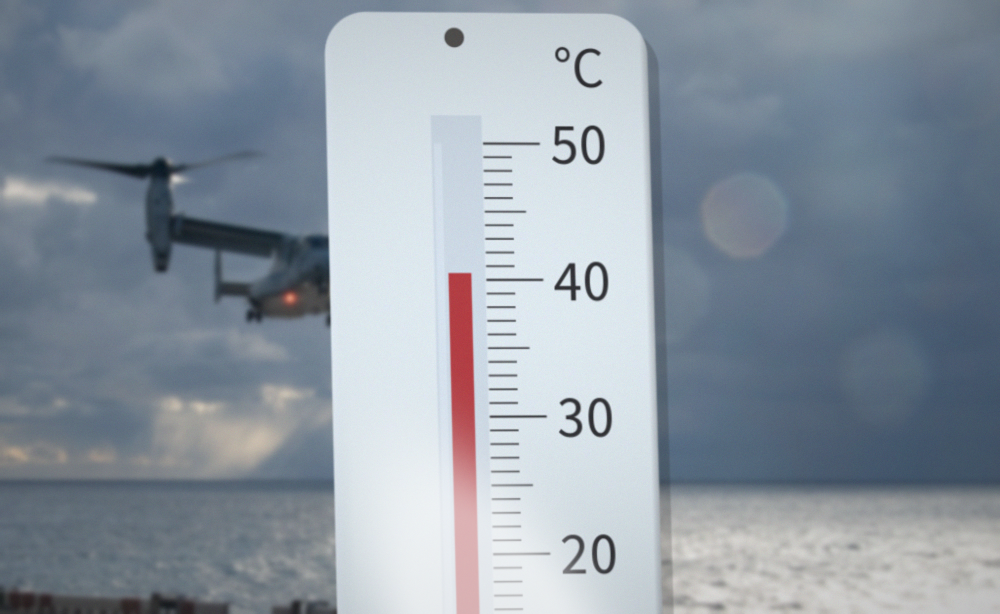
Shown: 40.5
